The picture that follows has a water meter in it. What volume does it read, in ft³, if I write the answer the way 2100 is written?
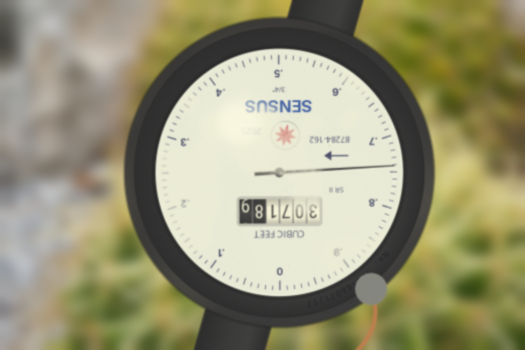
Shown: 307188.74
